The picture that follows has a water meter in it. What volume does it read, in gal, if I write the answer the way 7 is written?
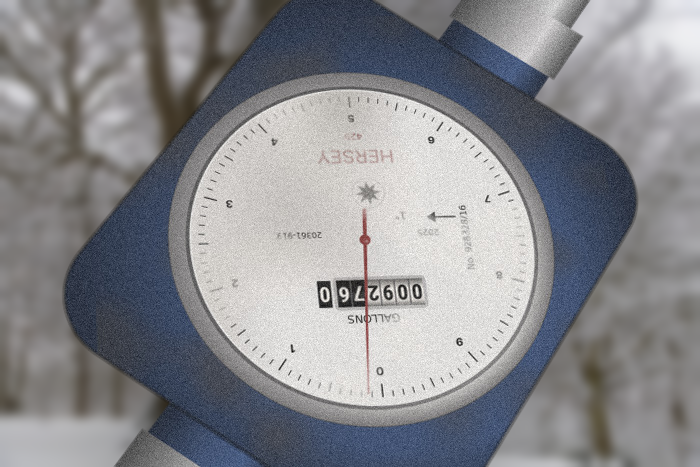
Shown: 92760.1
